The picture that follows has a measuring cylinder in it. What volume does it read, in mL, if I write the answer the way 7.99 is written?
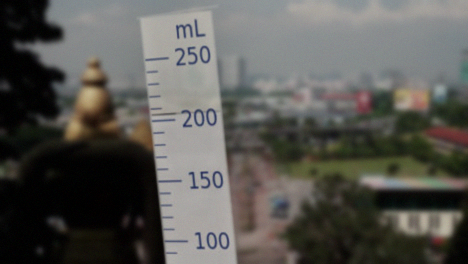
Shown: 205
